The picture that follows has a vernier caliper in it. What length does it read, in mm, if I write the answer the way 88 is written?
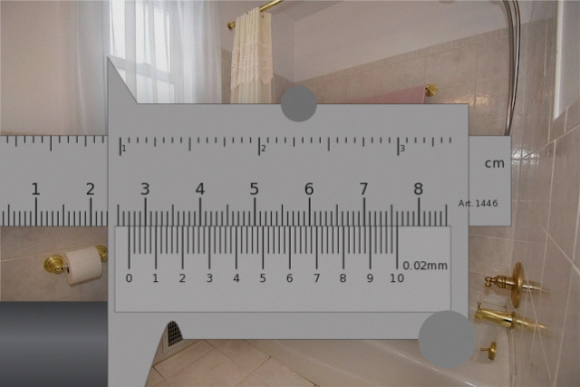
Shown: 27.0
